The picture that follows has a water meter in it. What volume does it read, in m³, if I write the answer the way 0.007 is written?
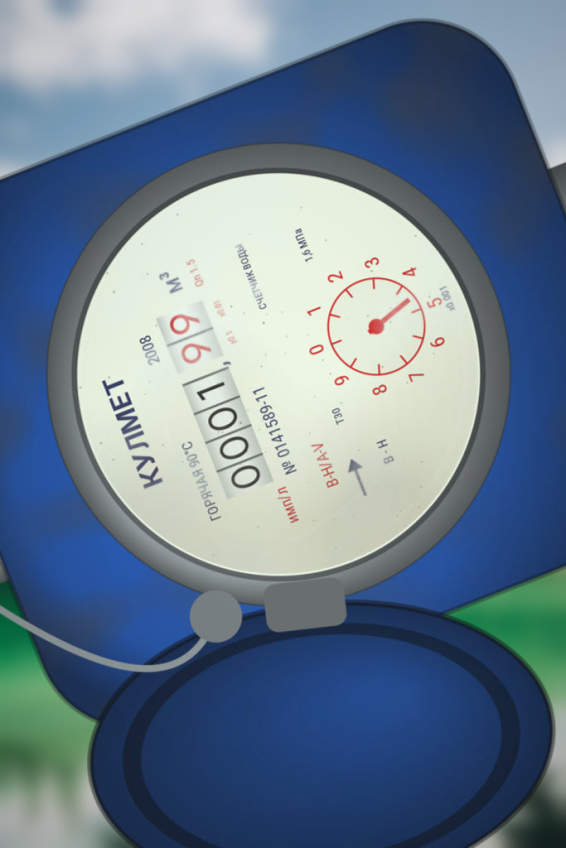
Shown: 1.994
